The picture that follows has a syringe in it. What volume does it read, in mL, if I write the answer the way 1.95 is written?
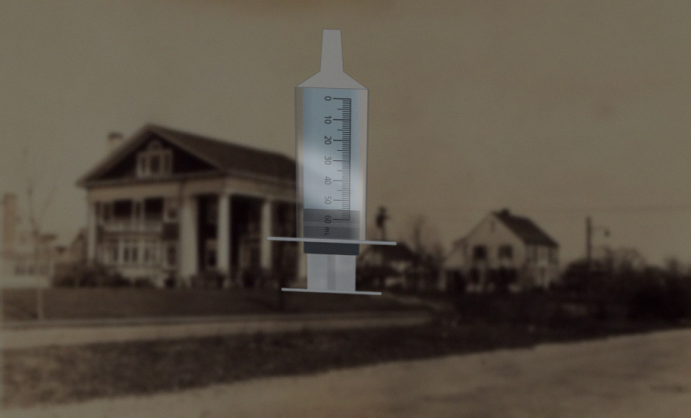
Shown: 55
